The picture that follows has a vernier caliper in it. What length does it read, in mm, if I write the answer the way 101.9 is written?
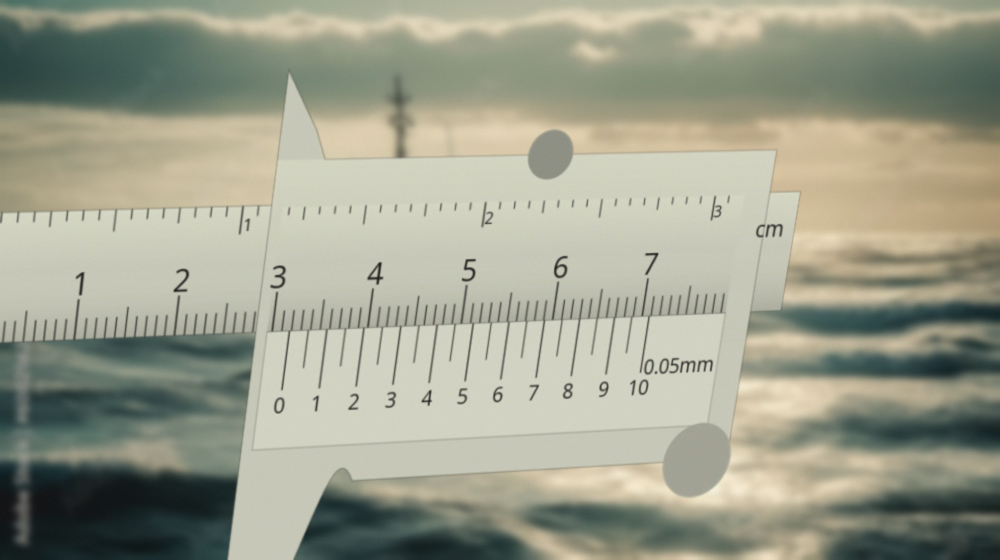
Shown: 31.8
